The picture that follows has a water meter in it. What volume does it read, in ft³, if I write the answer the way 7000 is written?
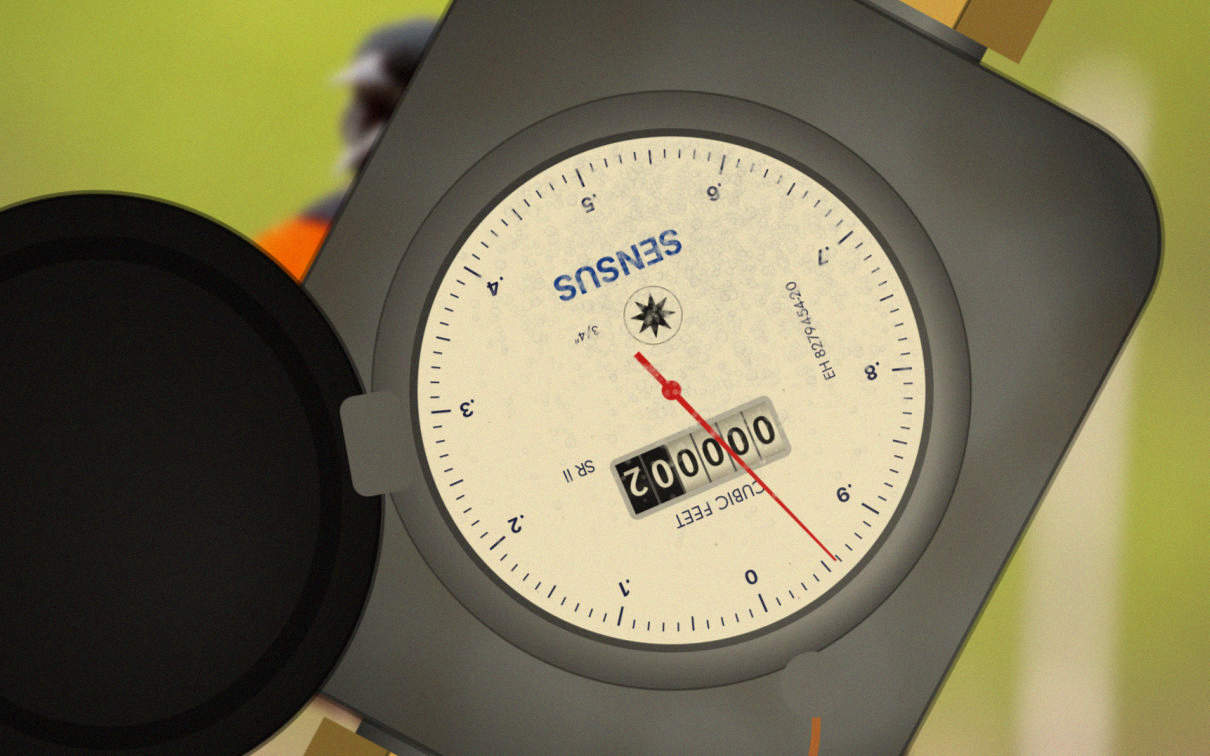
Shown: 1.94
